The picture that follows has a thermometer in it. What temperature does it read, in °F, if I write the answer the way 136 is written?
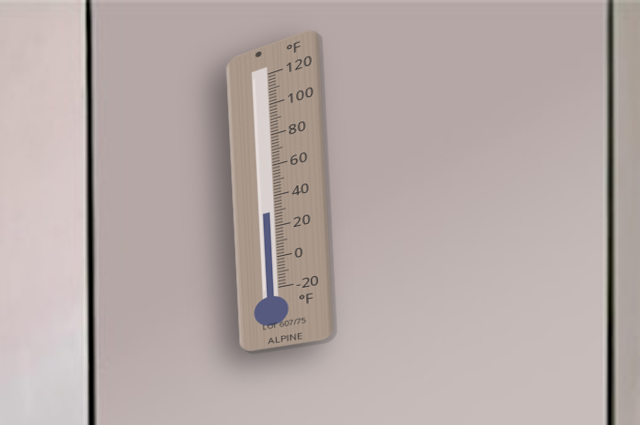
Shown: 30
